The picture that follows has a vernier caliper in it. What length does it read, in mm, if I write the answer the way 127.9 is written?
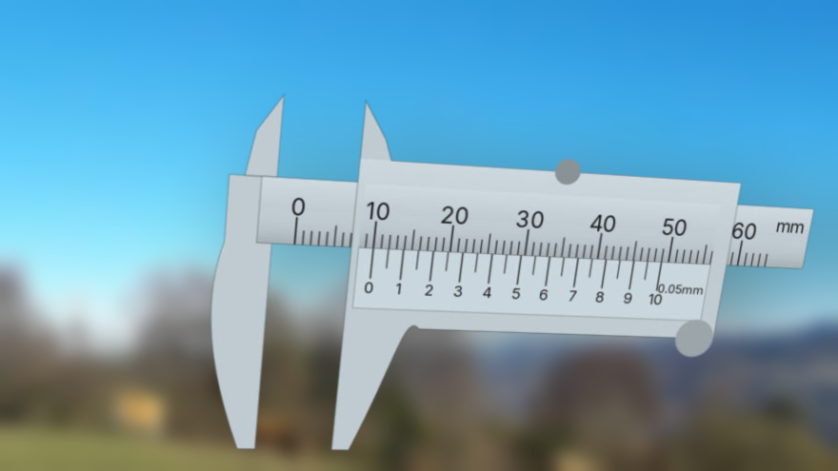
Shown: 10.0
